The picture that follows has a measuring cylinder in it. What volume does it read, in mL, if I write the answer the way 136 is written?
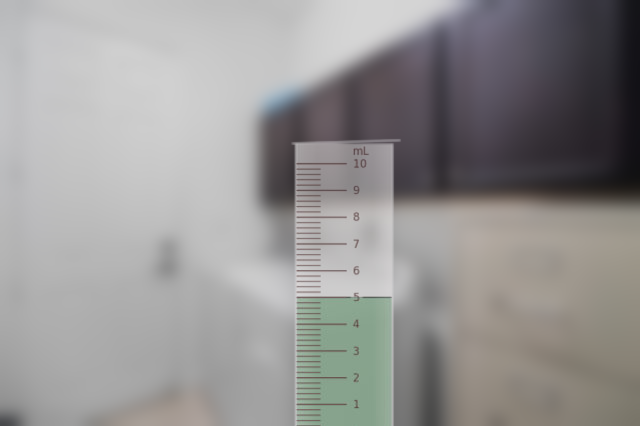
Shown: 5
